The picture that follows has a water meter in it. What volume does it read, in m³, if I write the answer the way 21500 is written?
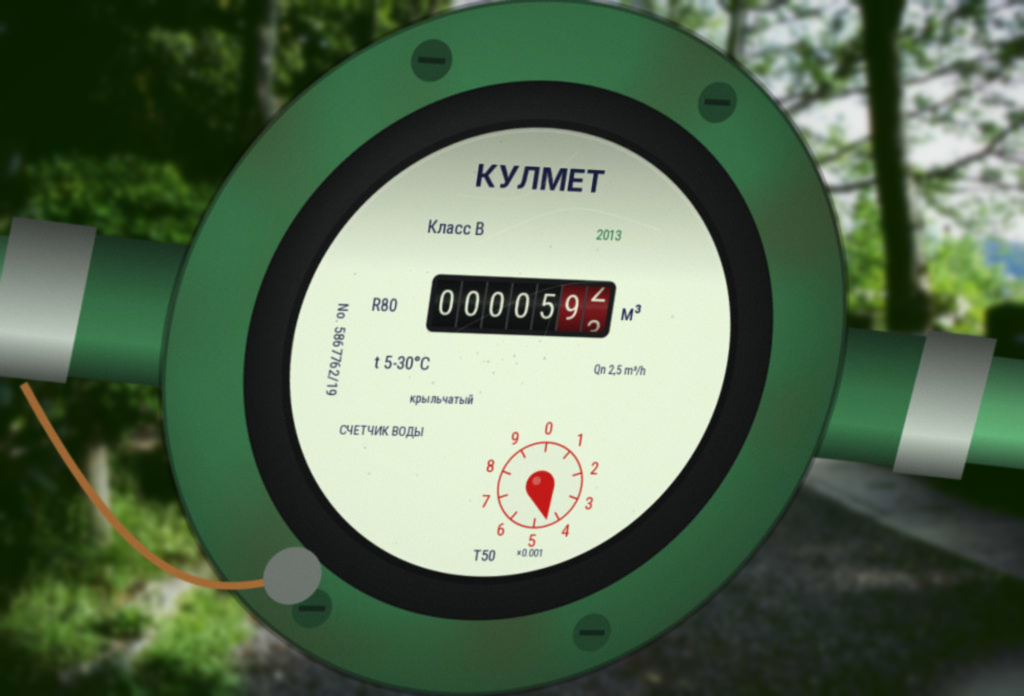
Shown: 5.924
